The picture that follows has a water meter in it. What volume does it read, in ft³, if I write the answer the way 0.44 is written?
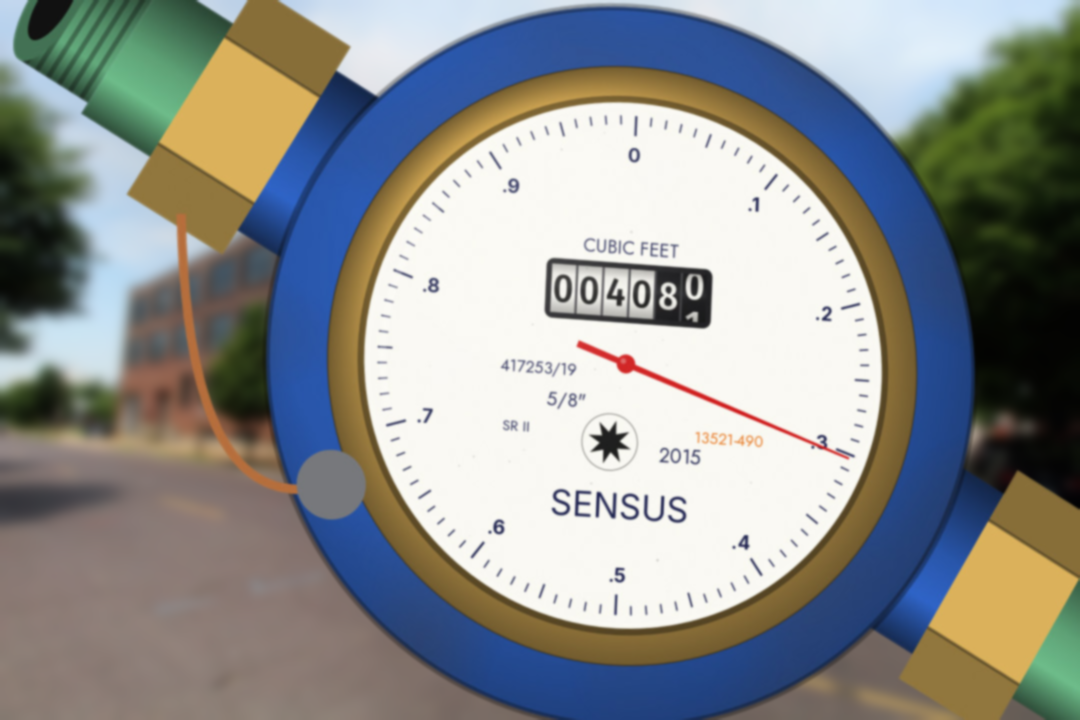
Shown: 4080.30
